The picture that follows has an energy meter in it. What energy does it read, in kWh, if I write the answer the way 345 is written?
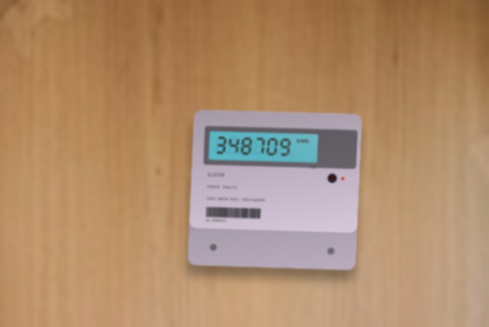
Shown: 348709
